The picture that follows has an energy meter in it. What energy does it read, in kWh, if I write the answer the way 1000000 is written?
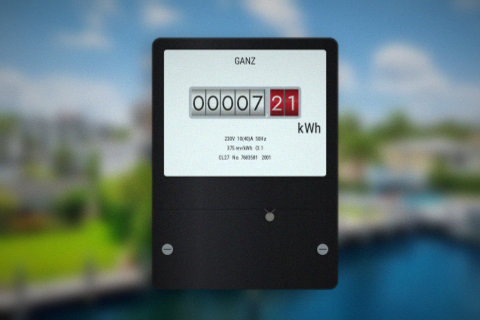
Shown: 7.21
